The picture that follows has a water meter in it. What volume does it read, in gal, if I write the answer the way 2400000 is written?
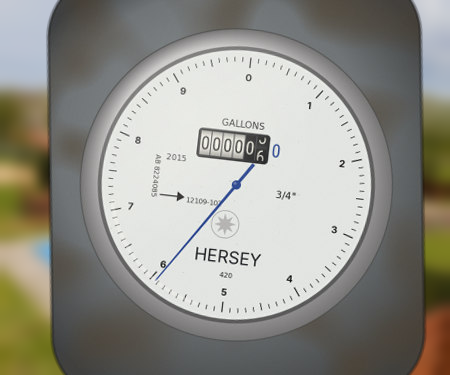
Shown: 55.9
